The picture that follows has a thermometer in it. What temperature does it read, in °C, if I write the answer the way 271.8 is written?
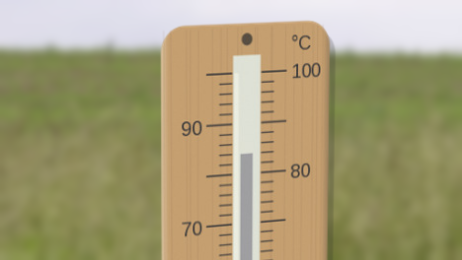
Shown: 84
